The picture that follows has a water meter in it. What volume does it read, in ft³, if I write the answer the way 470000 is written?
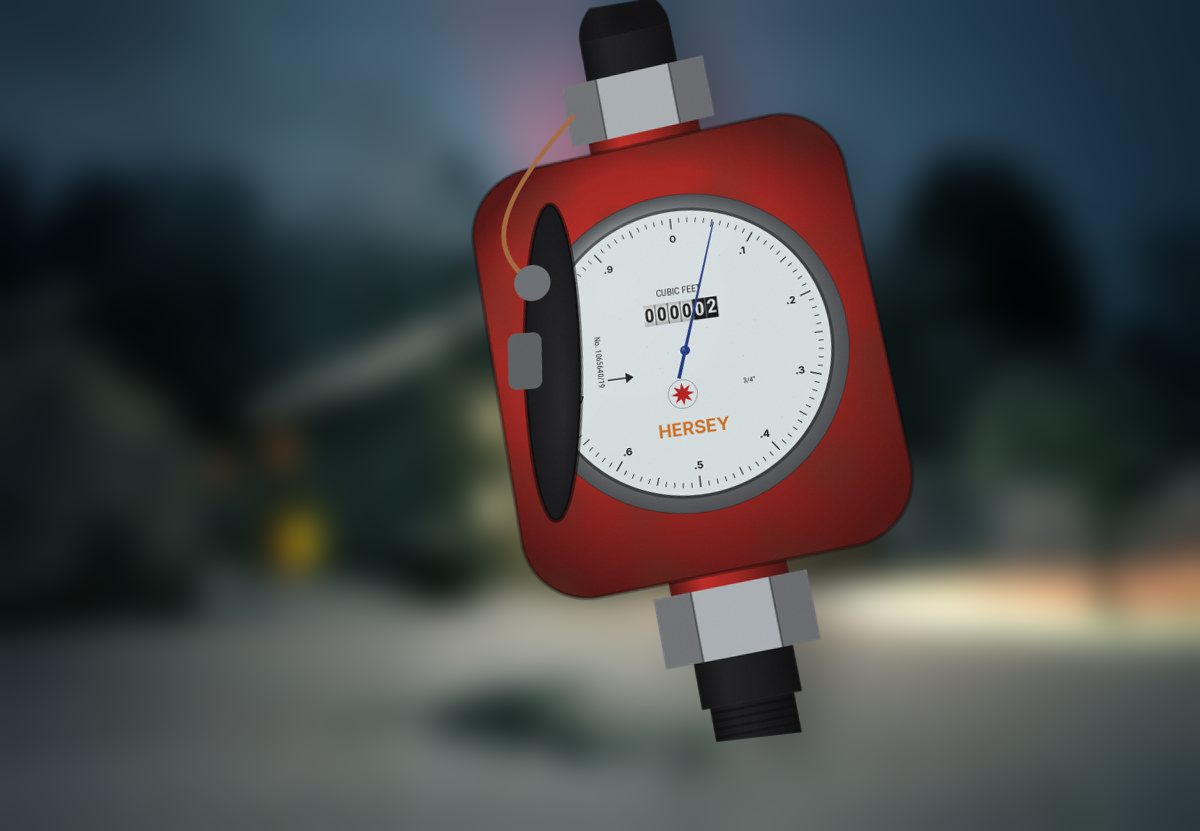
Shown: 2.05
